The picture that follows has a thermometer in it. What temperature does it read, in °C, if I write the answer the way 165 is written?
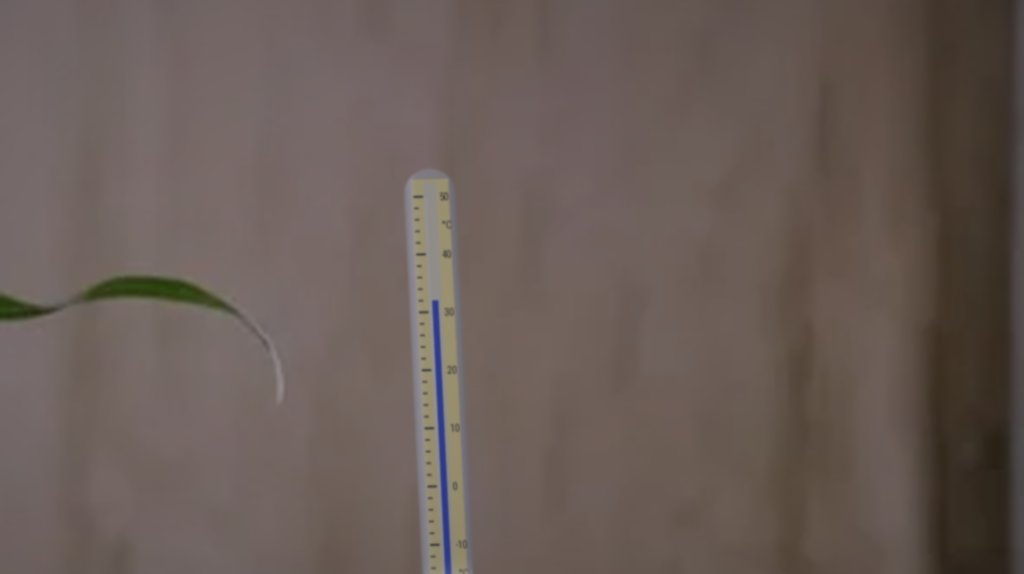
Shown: 32
